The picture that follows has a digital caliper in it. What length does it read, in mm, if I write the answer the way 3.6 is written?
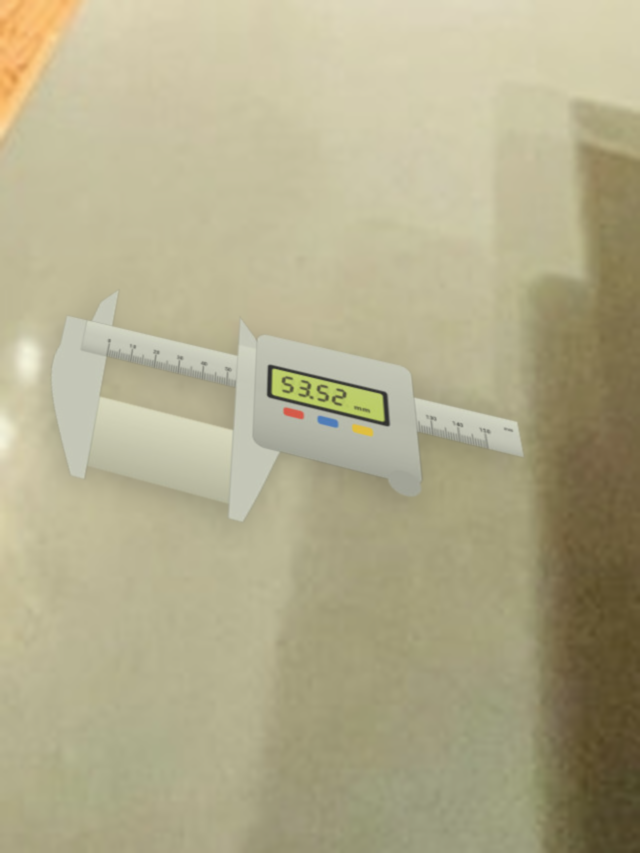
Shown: 53.52
